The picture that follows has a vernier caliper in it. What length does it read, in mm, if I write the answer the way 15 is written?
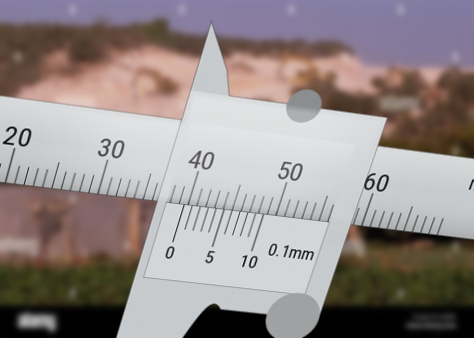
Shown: 39.6
